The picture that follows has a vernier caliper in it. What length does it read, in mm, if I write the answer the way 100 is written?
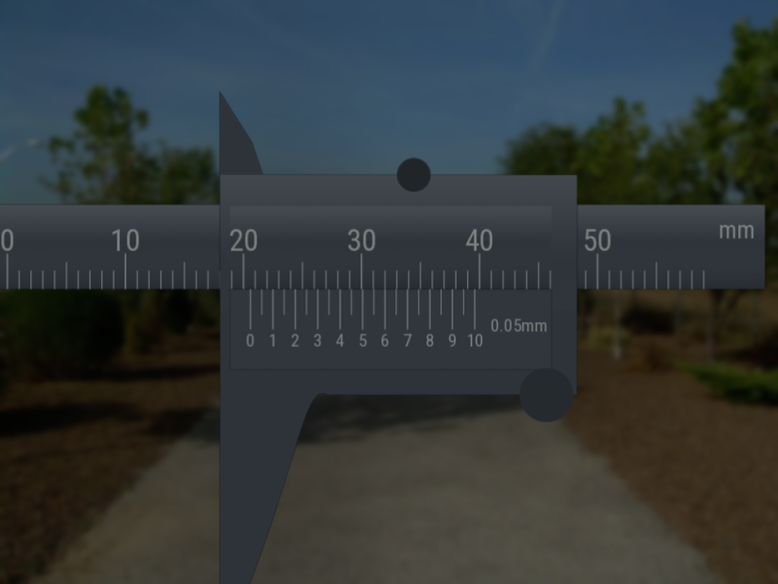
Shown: 20.6
